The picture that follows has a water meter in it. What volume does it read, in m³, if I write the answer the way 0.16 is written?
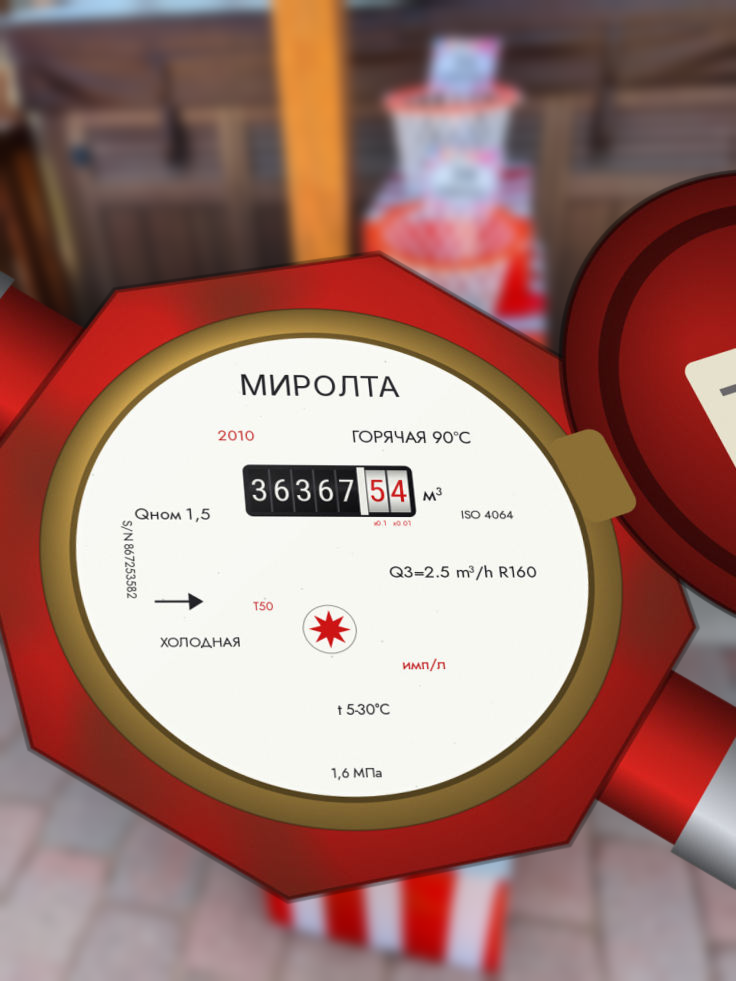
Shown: 36367.54
